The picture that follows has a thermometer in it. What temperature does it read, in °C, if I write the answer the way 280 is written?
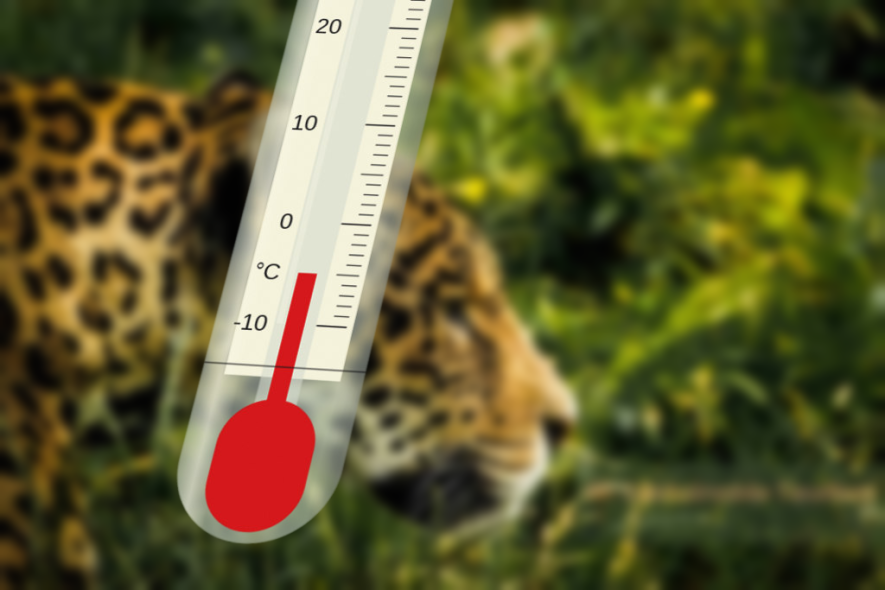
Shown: -5
